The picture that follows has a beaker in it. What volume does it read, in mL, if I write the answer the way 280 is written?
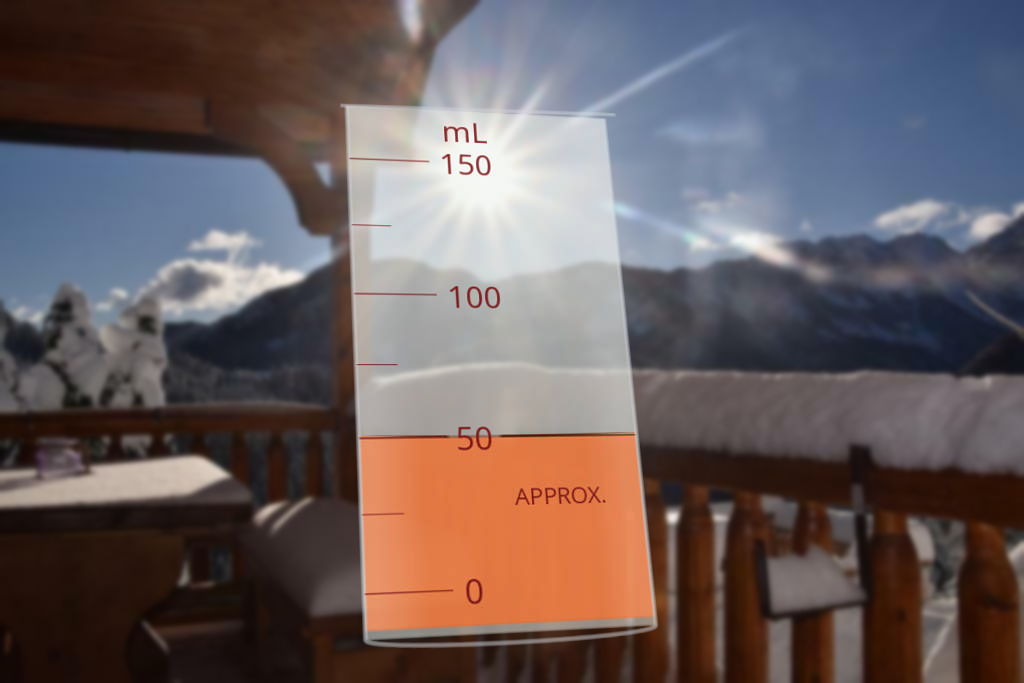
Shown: 50
